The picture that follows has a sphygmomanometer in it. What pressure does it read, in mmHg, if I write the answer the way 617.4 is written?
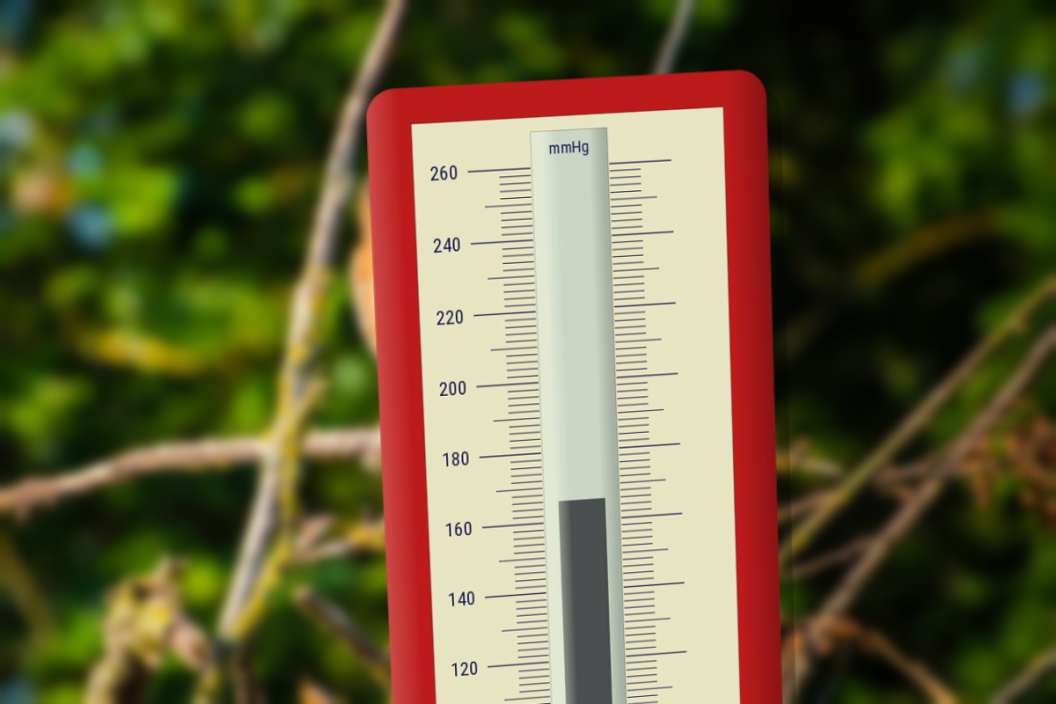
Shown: 166
